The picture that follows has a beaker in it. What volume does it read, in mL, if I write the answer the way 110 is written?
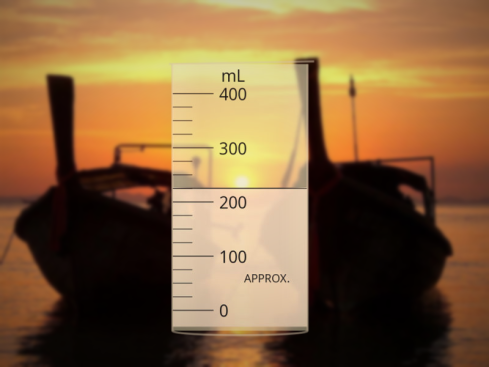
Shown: 225
